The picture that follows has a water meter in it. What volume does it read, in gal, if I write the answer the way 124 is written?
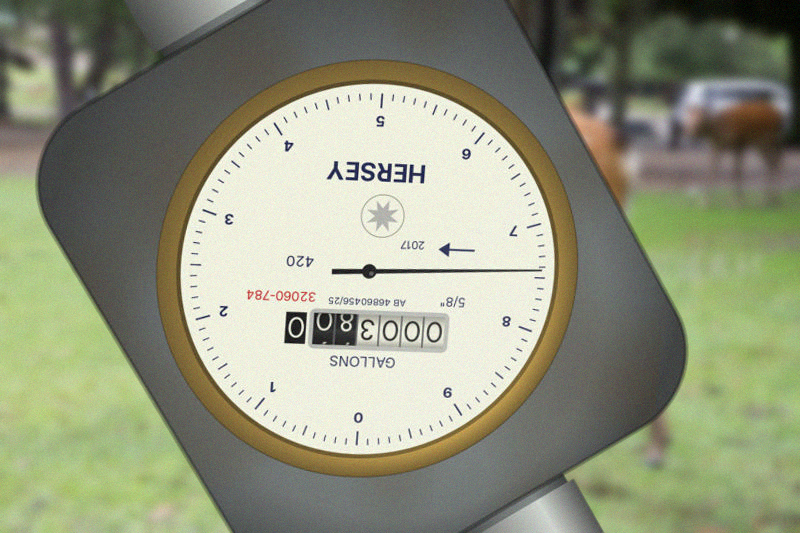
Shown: 3797.4
